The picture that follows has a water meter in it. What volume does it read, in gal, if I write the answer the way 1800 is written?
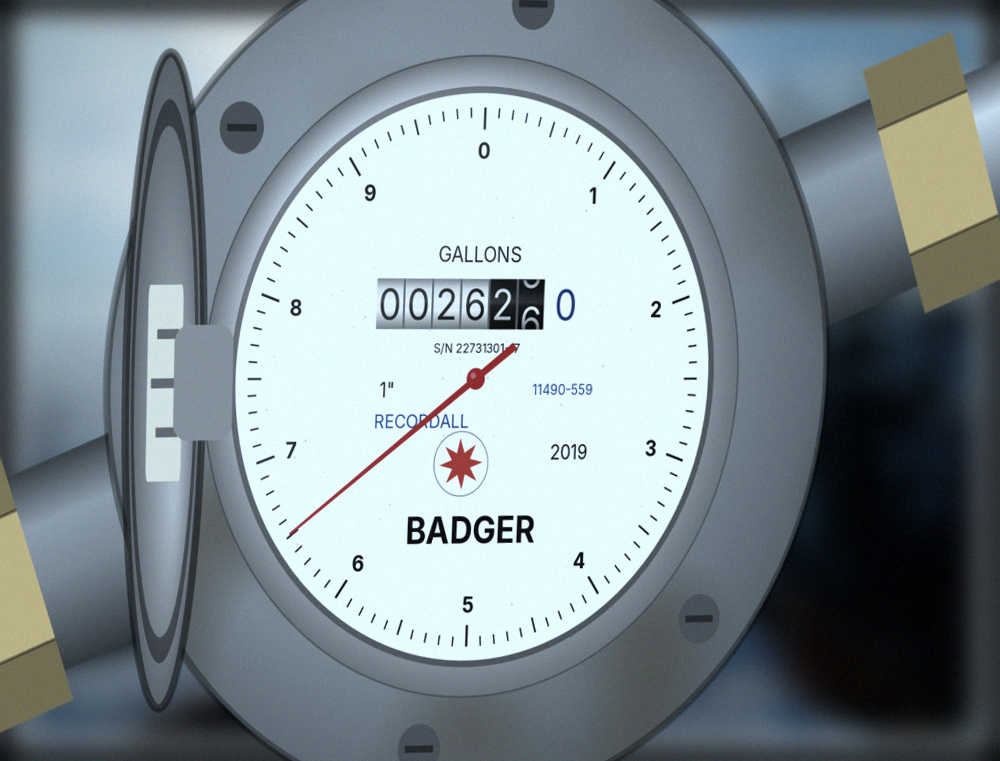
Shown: 26256.5
